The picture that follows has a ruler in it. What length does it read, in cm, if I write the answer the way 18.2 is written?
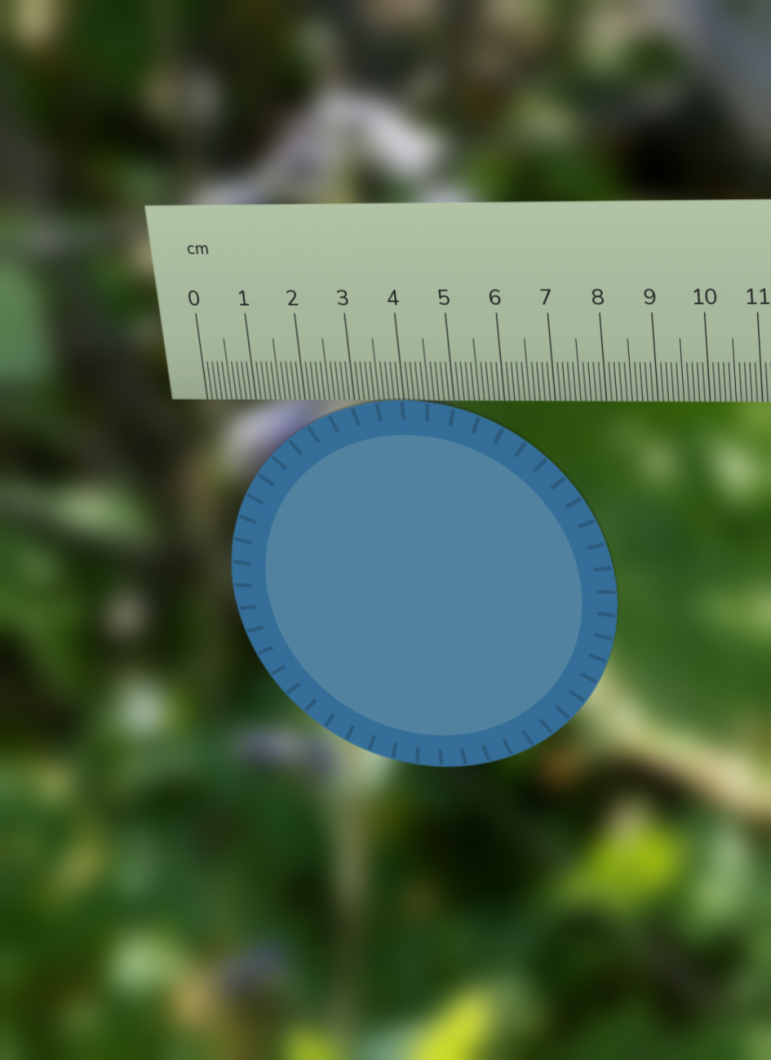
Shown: 7.9
